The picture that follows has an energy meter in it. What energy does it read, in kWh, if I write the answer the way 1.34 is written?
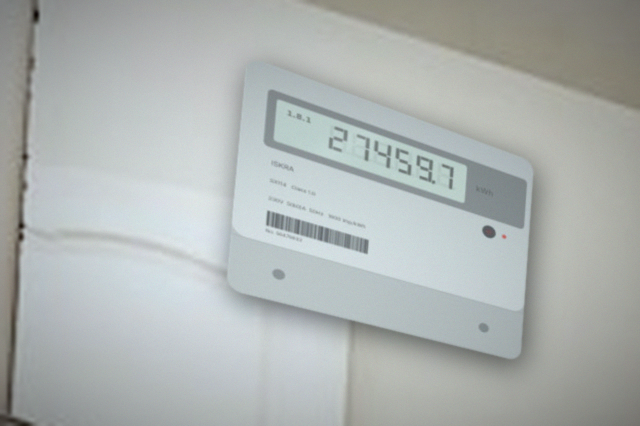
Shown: 27459.7
